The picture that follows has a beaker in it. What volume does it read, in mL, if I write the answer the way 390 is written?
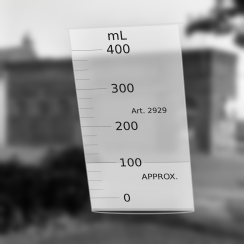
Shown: 100
